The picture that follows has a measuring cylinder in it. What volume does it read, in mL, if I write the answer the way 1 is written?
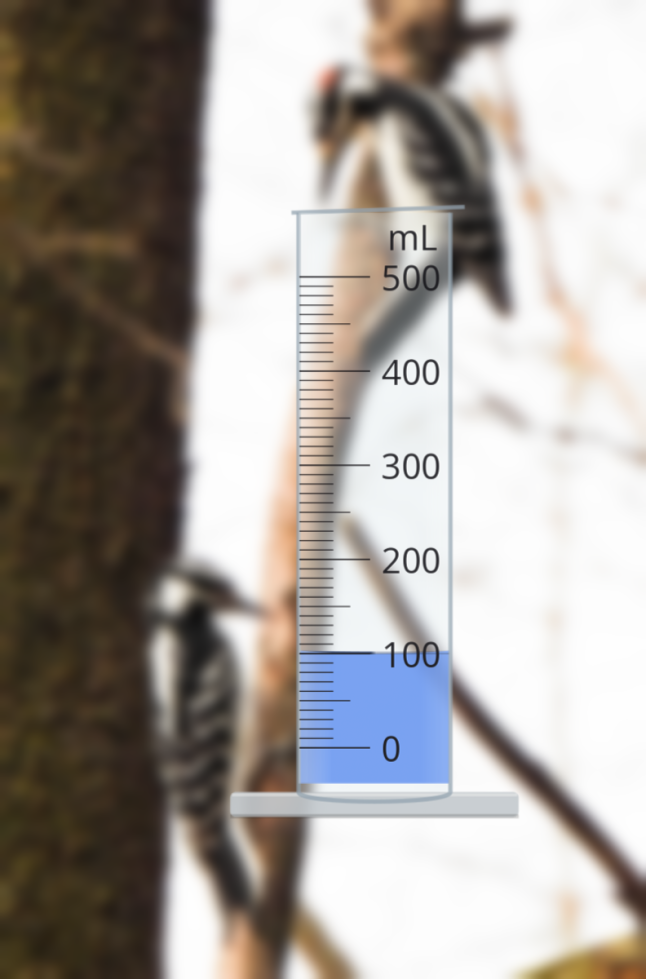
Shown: 100
